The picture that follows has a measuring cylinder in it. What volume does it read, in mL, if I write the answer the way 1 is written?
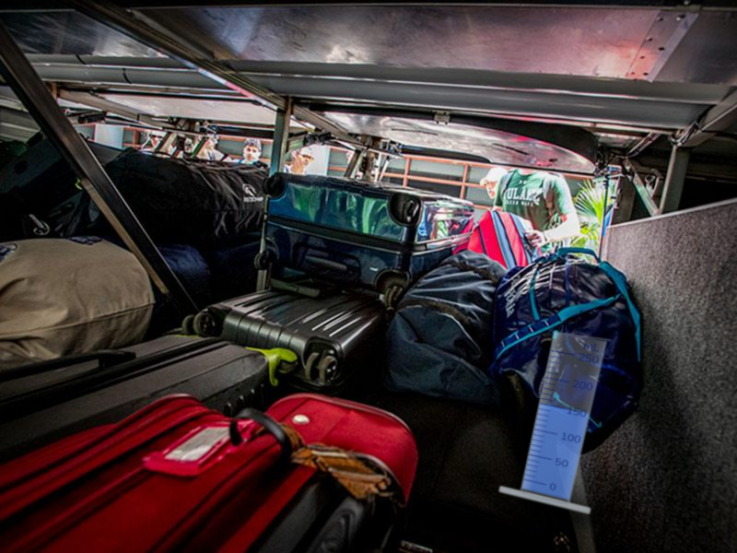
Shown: 150
